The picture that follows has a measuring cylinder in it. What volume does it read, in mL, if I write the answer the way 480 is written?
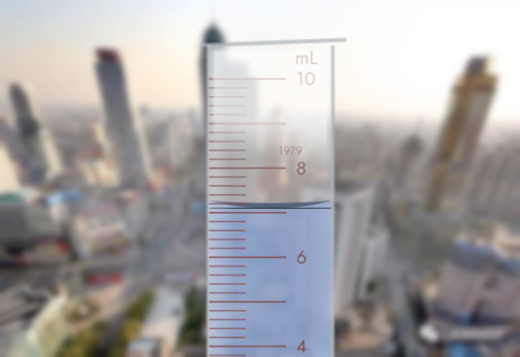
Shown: 7.1
